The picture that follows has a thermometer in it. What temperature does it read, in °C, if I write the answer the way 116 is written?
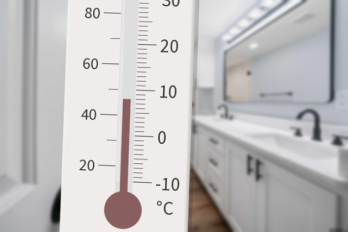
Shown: 8
